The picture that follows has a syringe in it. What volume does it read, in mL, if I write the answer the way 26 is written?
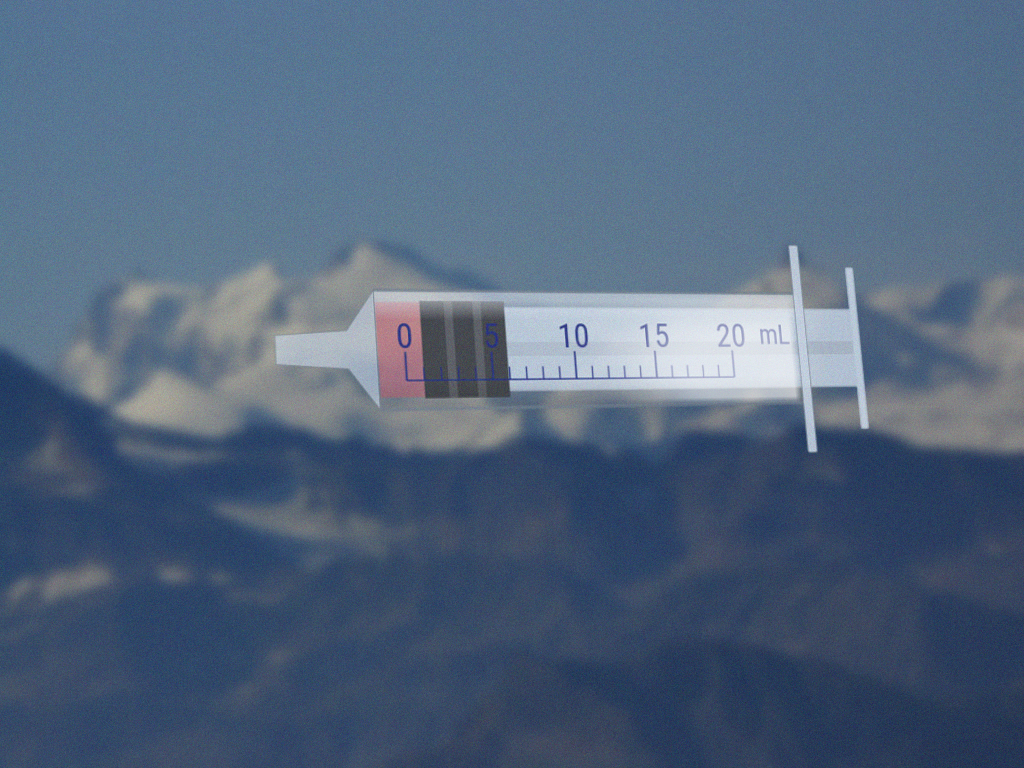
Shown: 1
